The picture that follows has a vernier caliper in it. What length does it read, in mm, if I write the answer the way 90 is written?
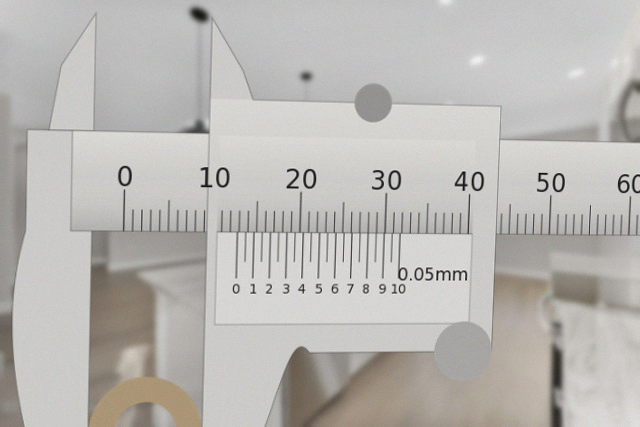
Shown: 12.8
